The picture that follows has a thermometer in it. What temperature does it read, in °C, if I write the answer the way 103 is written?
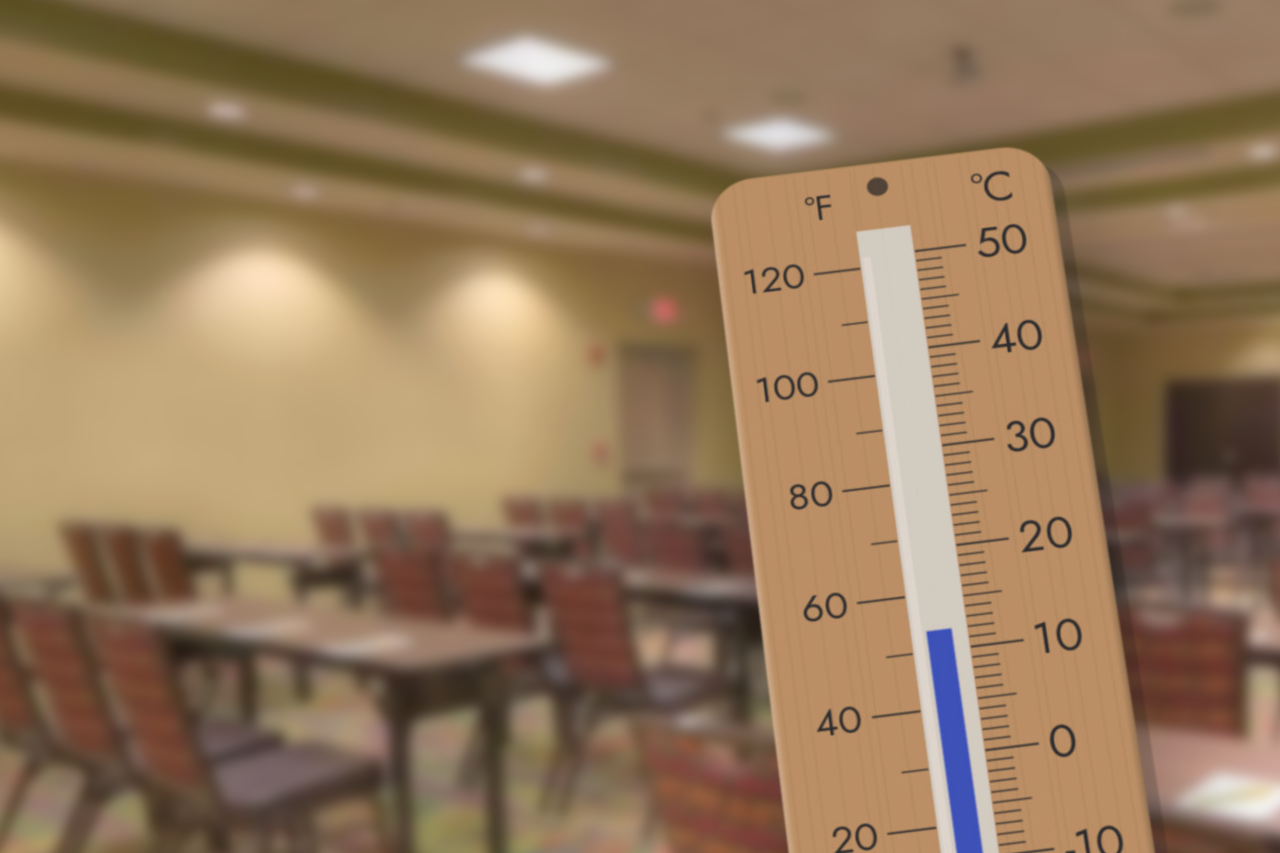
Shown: 12
